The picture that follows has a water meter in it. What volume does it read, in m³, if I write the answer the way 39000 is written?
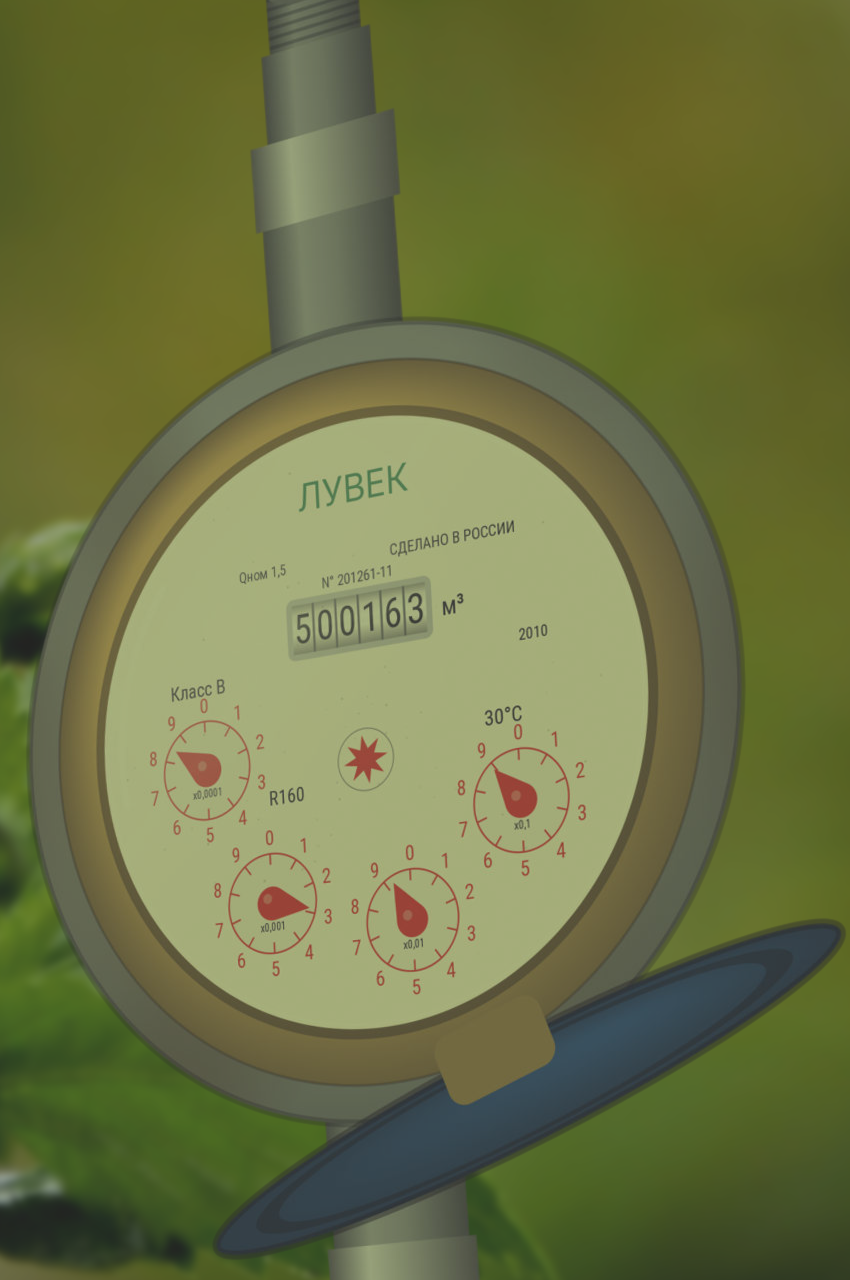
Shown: 500163.8928
